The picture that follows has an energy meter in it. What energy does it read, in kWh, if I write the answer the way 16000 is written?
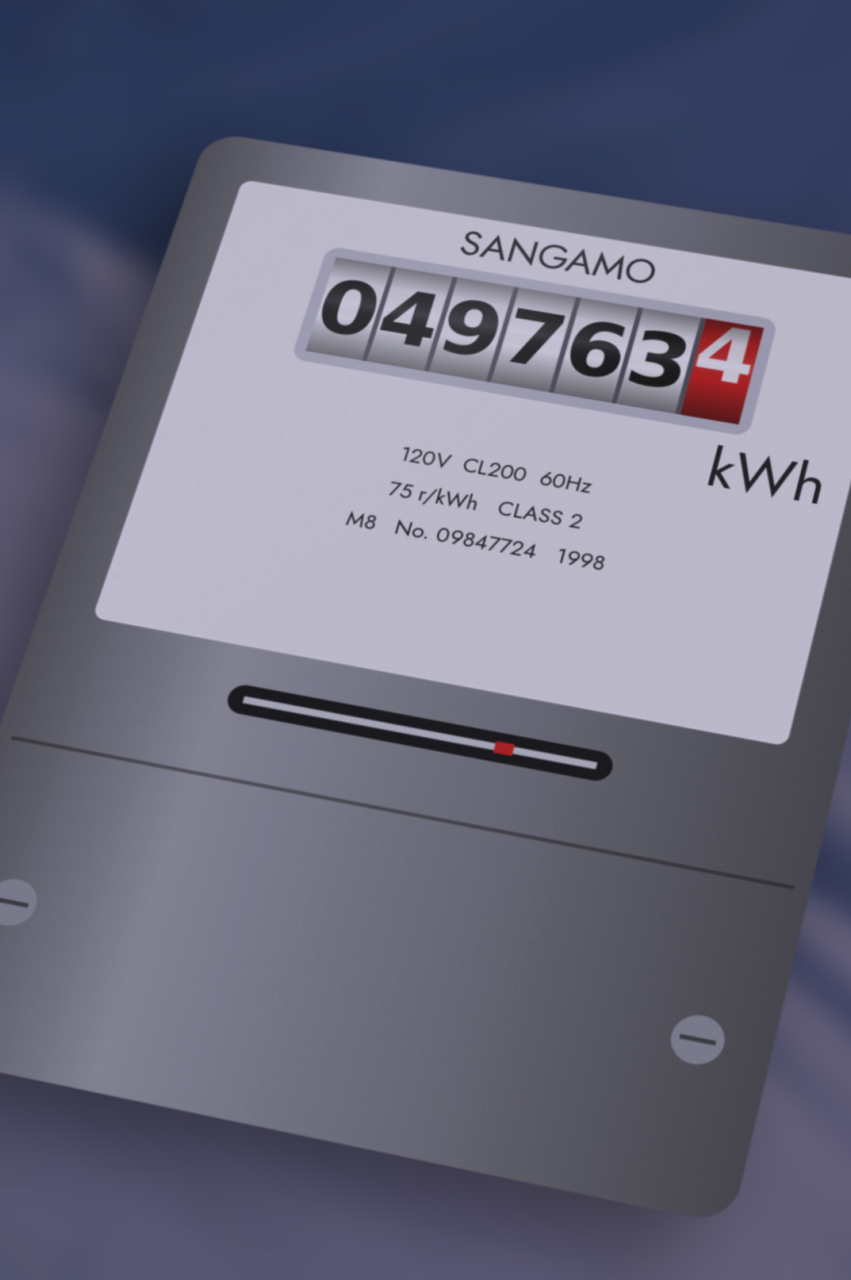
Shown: 49763.4
